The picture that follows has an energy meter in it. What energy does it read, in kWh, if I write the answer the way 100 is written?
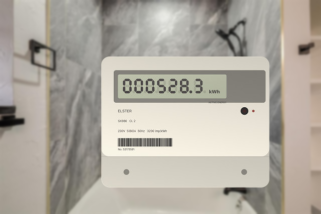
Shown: 528.3
